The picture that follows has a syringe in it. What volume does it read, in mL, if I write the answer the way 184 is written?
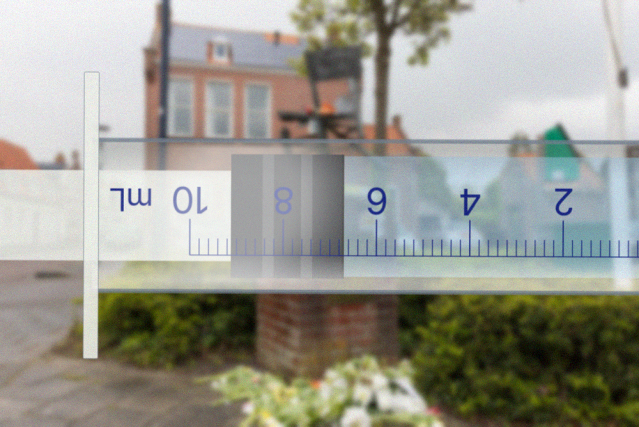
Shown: 6.7
